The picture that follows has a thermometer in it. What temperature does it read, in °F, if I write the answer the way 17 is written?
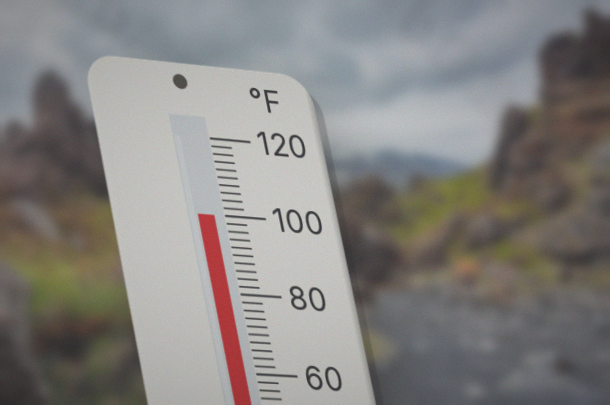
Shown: 100
